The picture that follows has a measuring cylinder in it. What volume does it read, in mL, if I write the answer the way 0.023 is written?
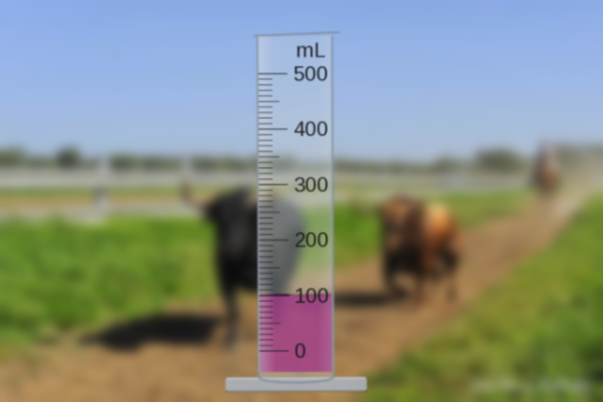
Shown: 100
